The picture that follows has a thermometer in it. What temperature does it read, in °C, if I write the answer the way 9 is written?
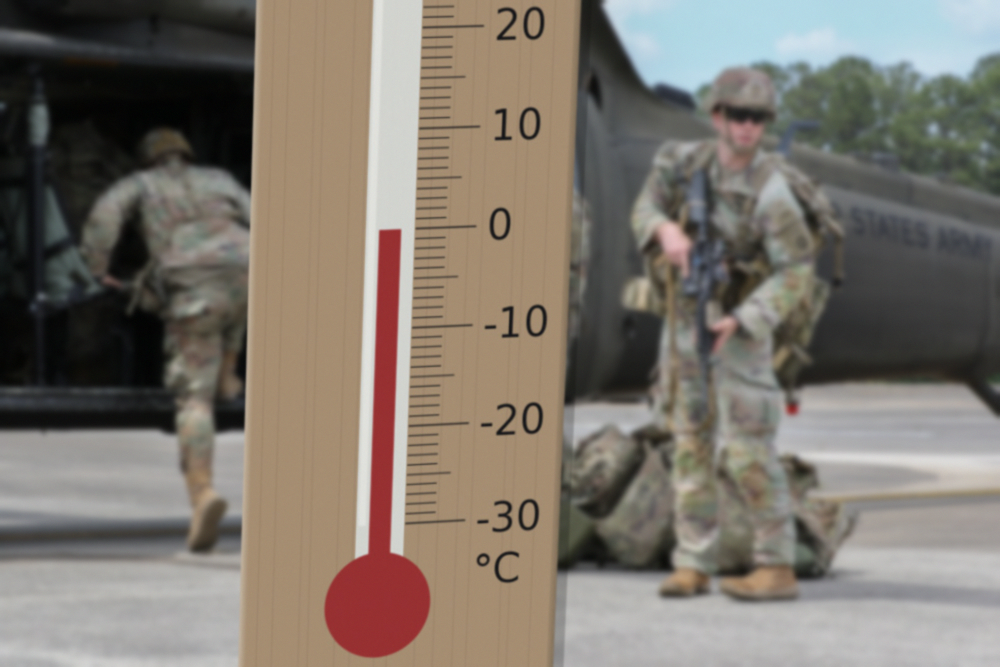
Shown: 0
